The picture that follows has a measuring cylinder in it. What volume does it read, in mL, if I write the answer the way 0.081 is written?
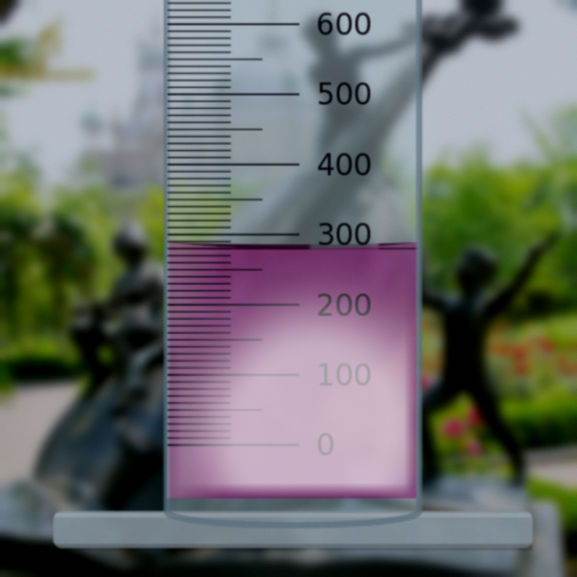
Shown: 280
